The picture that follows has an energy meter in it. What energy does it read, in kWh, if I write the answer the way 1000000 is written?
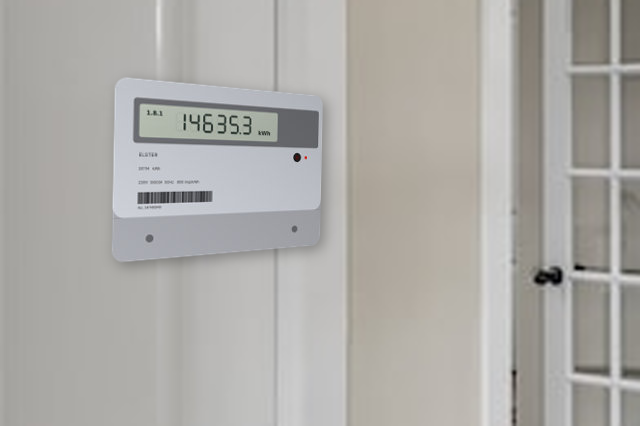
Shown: 14635.3
